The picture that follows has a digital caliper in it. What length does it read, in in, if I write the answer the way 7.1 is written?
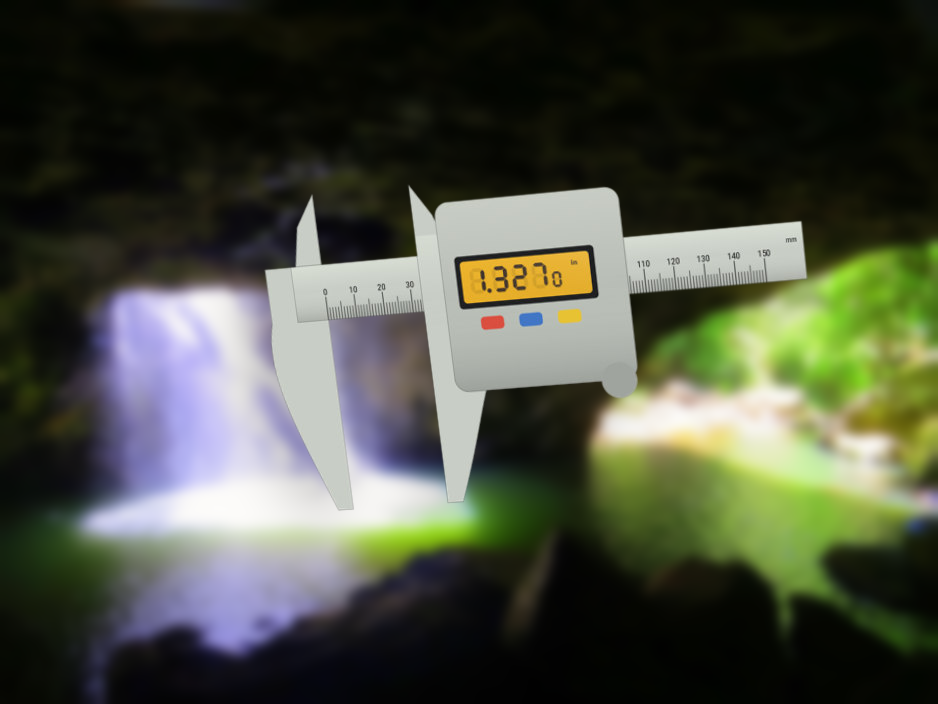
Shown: 1.3270
